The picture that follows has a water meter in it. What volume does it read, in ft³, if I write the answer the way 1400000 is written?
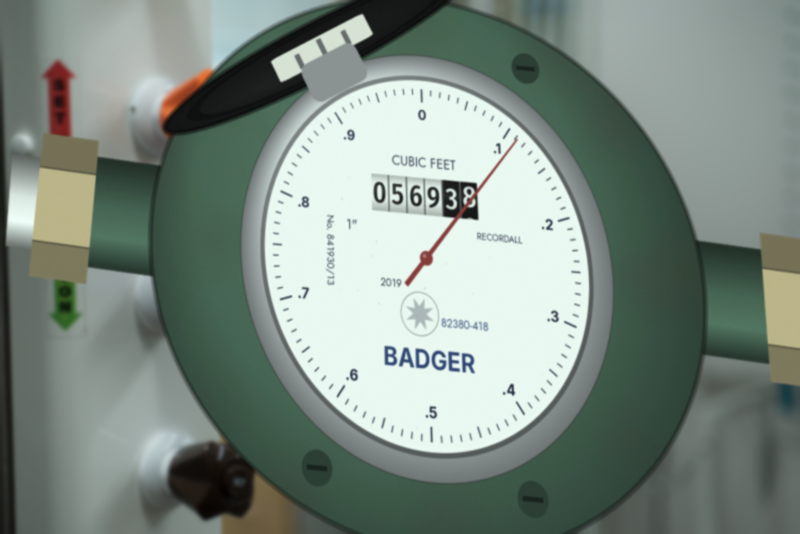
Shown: 56938.11
